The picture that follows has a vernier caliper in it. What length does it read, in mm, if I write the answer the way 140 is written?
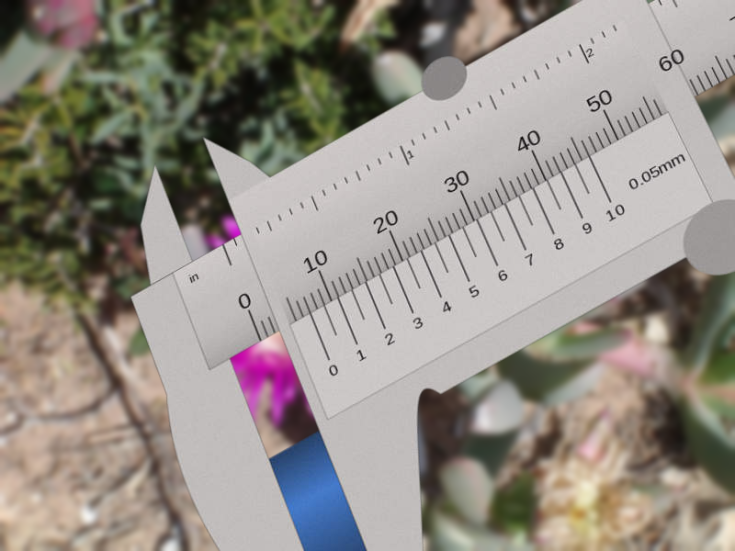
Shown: 7.0
